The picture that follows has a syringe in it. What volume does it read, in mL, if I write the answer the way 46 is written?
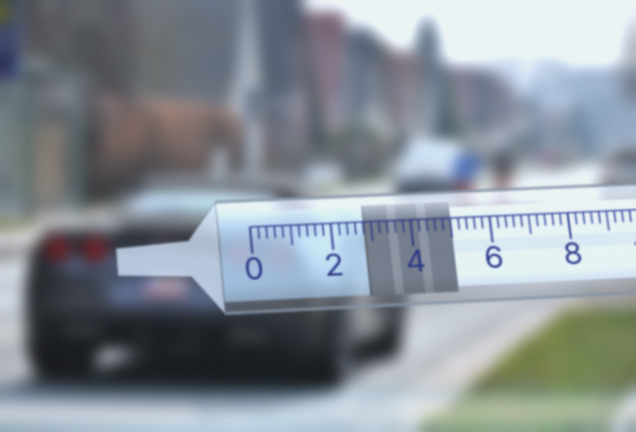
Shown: 2.8
